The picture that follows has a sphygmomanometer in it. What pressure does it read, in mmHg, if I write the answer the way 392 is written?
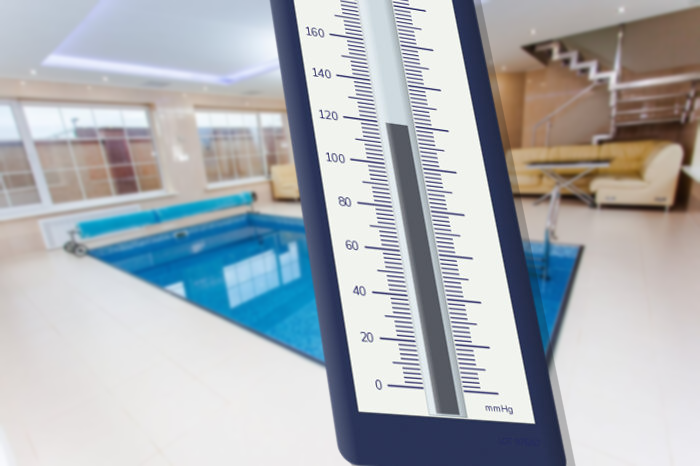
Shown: 120
